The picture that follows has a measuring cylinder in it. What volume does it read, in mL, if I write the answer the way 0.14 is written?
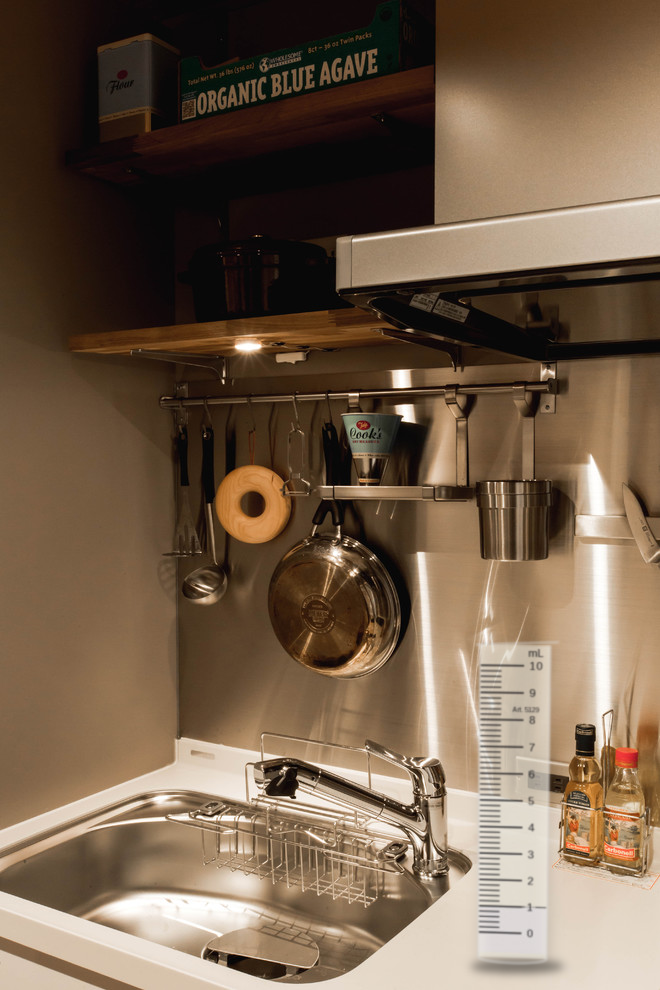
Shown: 1
